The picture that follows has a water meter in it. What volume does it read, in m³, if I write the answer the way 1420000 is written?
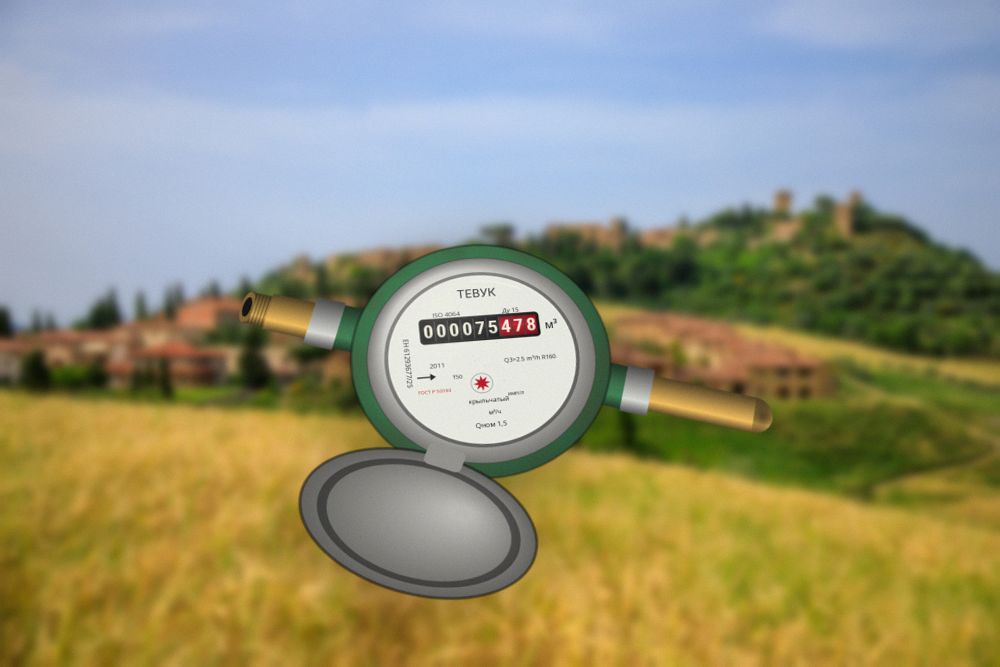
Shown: 75.478
